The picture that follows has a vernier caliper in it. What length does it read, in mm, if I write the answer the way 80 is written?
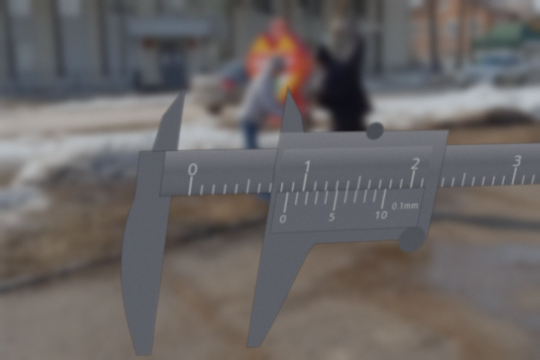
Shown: 8.6
